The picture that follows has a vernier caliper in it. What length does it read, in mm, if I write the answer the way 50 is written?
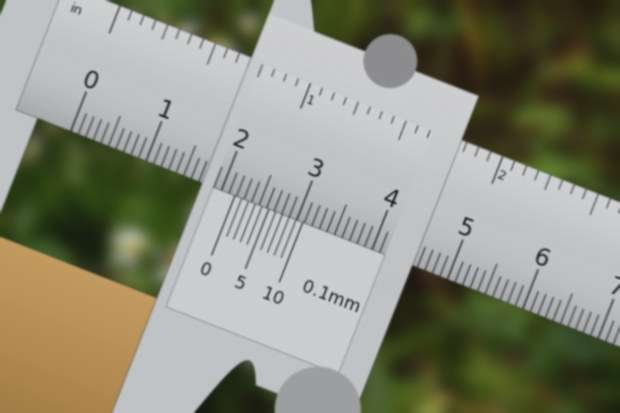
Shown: 21.8
